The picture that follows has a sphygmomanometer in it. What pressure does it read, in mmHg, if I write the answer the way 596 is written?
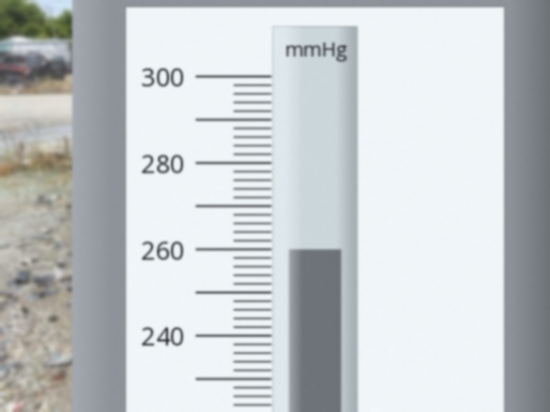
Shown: 260
